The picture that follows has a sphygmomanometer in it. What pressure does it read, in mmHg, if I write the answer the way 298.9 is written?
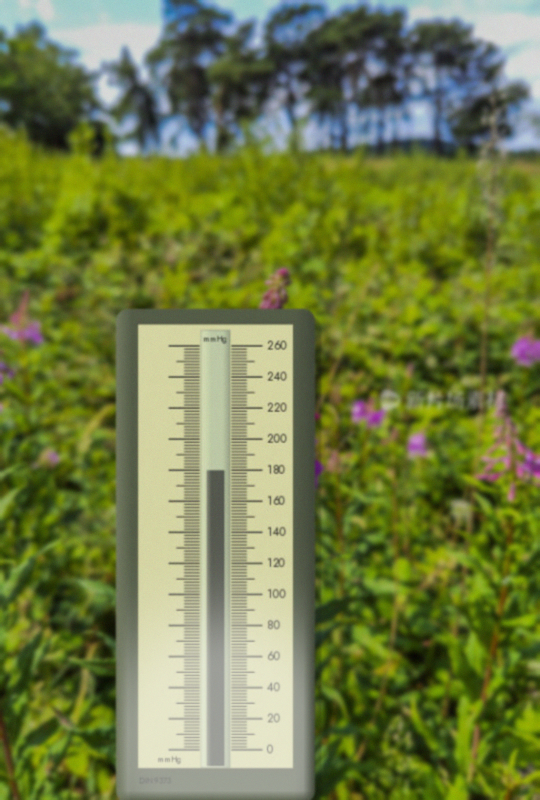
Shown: 180
